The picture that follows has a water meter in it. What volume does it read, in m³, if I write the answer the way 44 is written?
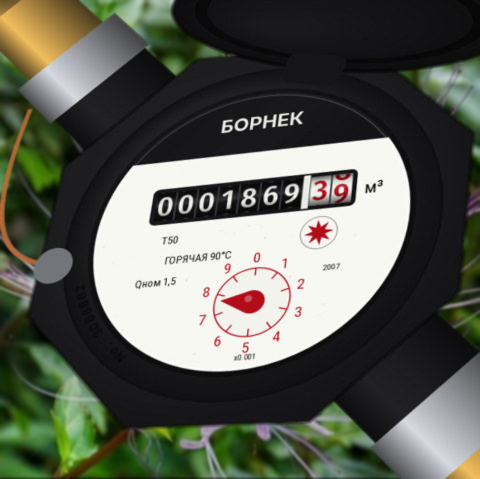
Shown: 1869.387
